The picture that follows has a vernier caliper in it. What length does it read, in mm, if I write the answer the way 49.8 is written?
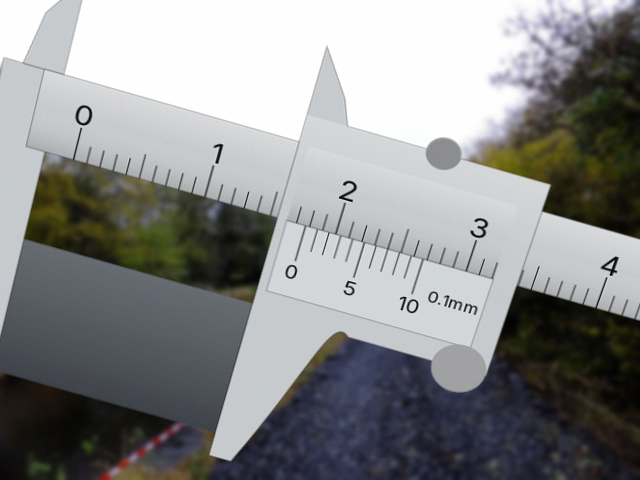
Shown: 17.7
